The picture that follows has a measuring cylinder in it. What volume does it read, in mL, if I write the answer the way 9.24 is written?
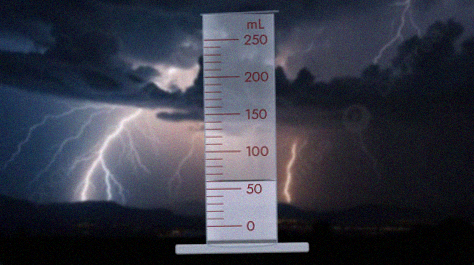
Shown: 60
